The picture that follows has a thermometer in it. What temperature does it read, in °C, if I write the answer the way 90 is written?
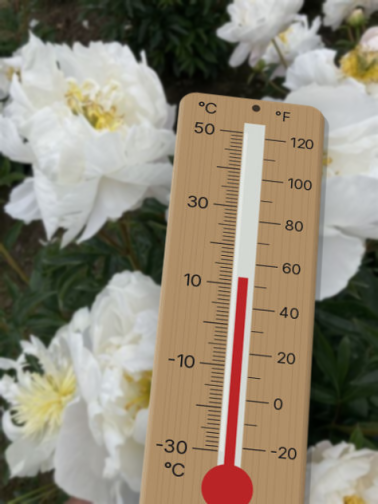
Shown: 12
